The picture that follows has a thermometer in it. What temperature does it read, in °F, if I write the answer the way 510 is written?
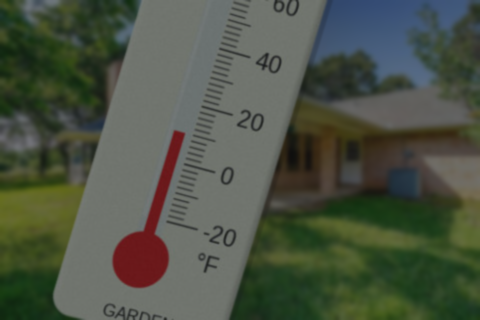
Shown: 10
